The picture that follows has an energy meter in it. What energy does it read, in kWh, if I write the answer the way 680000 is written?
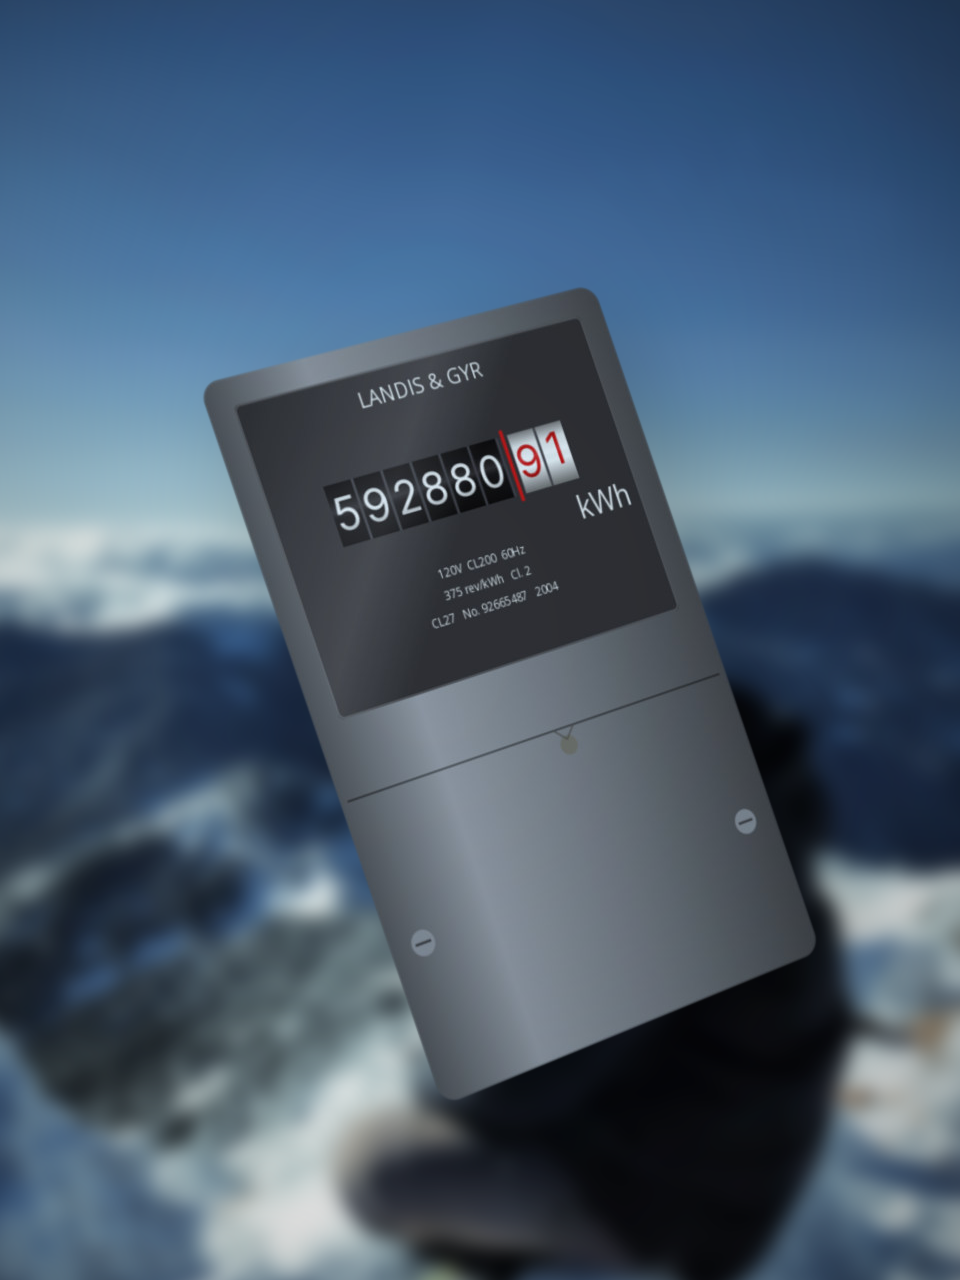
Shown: 592880.91
